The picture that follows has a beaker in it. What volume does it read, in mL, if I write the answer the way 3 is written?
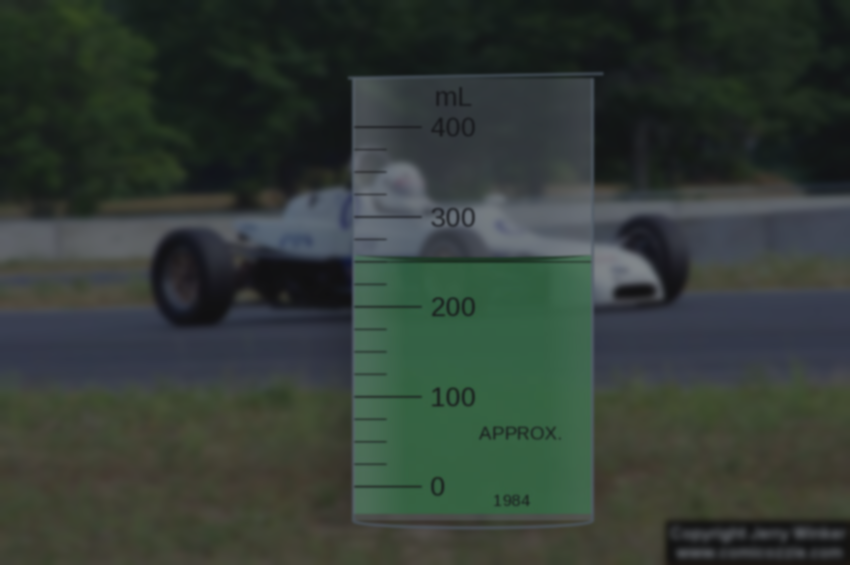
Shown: 250
